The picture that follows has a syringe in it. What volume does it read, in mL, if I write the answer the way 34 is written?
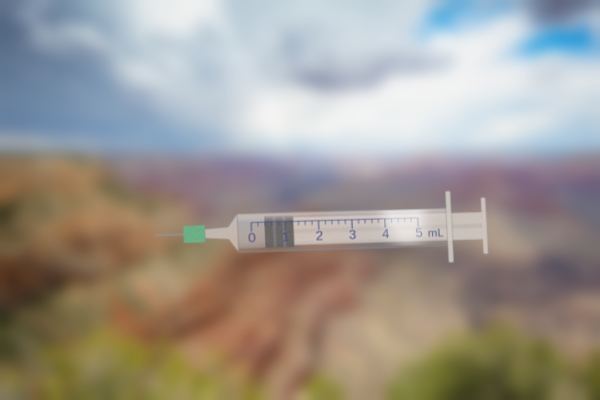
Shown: 0.4
